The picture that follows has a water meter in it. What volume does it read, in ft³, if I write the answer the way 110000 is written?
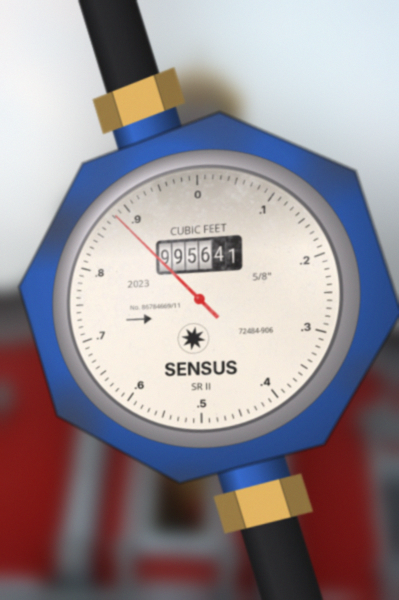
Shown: 995640.88
